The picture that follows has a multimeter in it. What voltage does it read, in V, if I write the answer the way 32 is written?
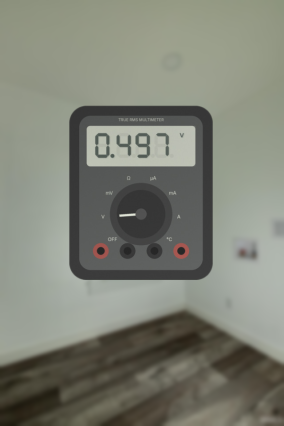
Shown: 0.497
